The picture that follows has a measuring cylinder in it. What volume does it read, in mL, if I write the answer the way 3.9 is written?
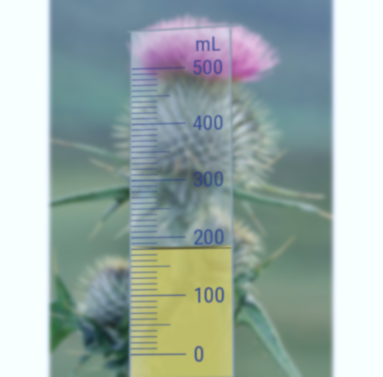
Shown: 180
